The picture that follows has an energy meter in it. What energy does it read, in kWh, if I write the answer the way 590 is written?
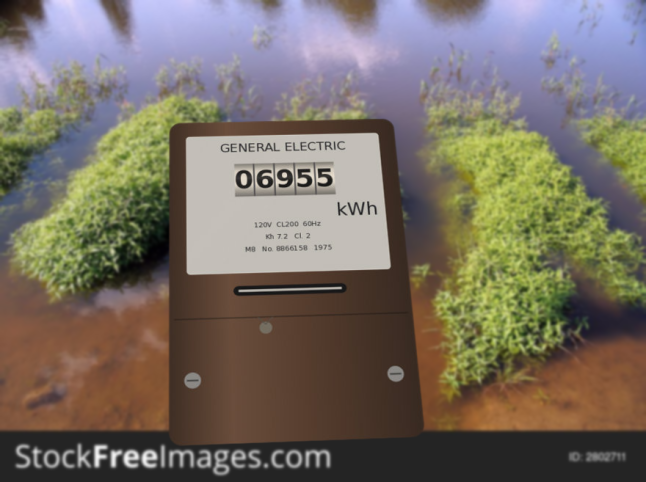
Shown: 6955
